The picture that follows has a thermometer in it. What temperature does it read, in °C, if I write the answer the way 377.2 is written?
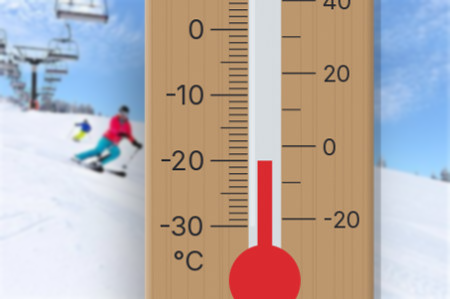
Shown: -20
